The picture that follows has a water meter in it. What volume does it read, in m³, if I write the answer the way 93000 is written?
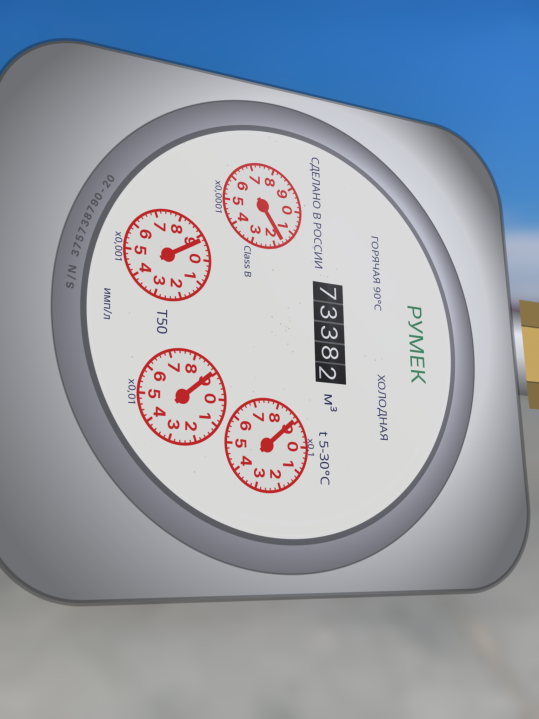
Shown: 73381.8891
